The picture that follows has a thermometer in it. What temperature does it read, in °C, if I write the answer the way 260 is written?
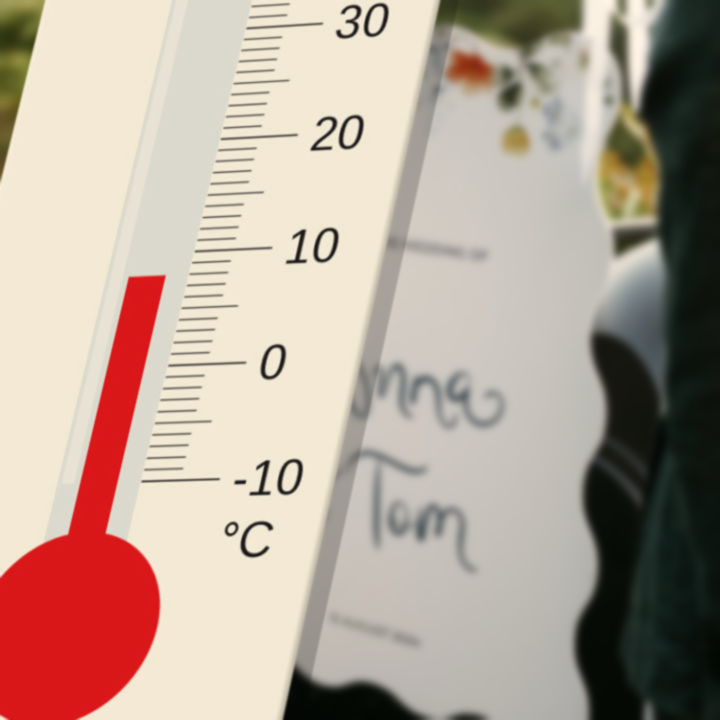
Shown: 8
